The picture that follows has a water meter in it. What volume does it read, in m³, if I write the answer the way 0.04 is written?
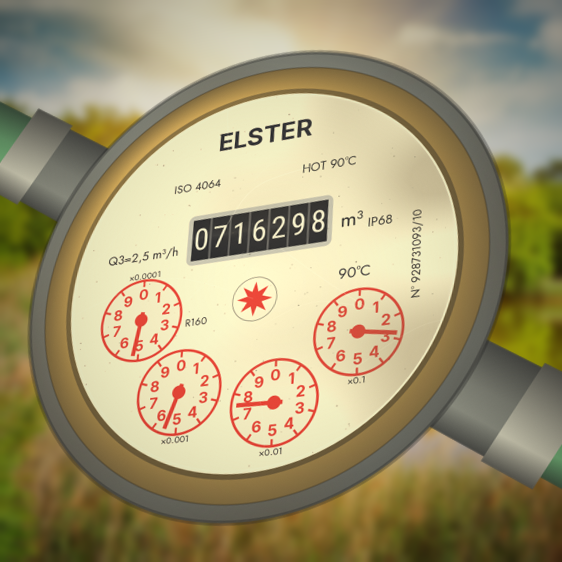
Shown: 716298.2755
